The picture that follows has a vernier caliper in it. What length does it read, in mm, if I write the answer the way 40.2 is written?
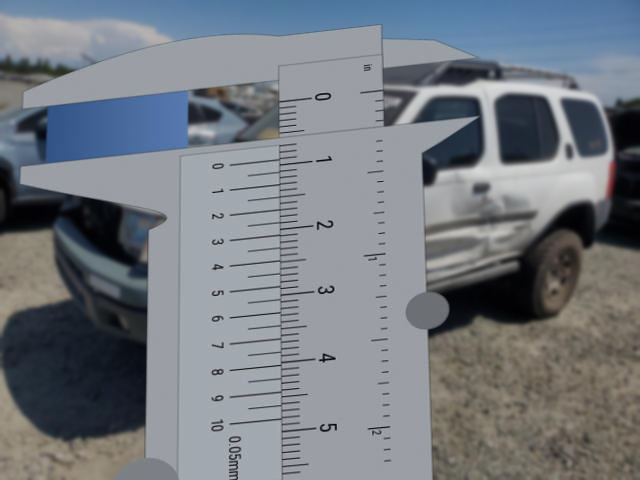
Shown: 9.2
